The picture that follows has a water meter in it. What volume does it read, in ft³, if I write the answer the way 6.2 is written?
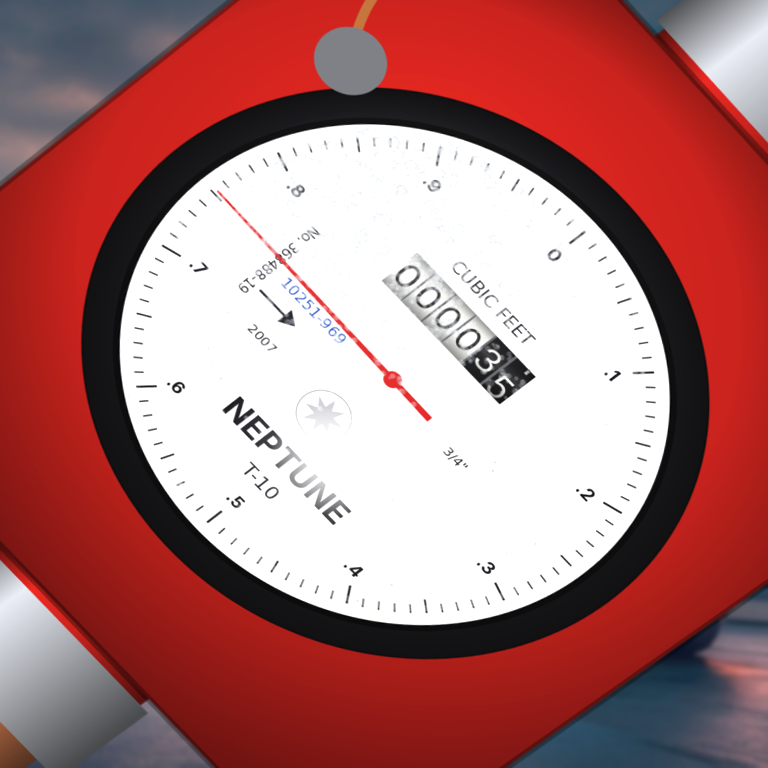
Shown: 34.75
